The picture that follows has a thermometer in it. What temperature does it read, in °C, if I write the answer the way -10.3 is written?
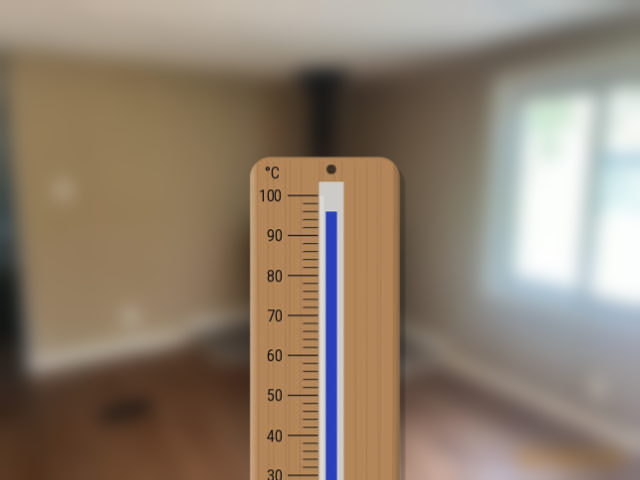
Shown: 96
